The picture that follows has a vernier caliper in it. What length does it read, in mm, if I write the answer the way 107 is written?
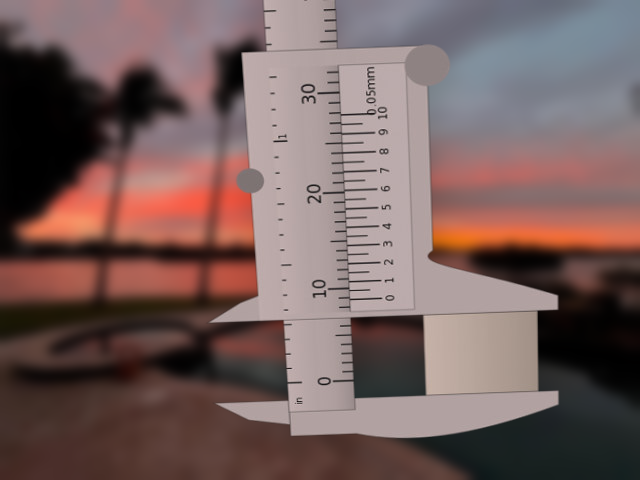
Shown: 8.8
